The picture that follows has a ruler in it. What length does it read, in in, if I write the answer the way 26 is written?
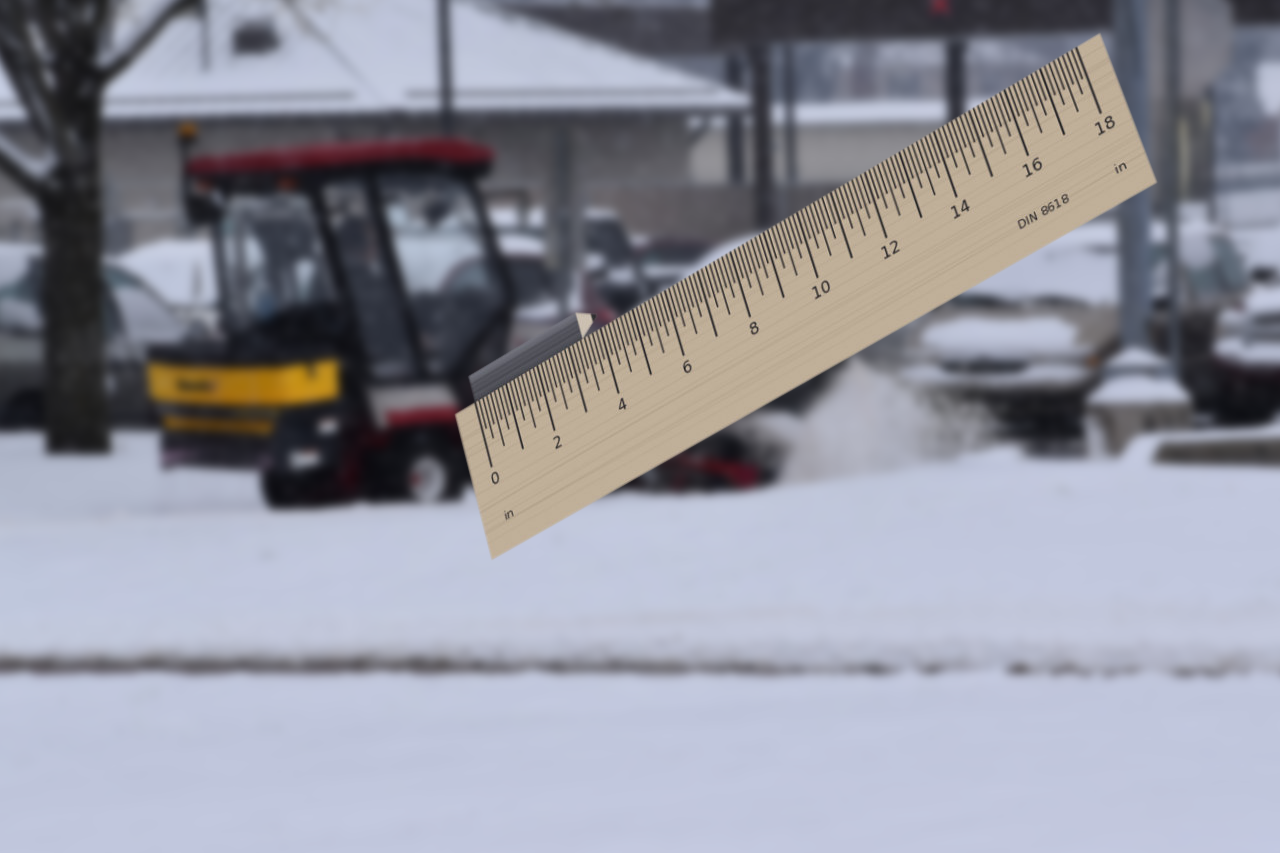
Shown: 4
